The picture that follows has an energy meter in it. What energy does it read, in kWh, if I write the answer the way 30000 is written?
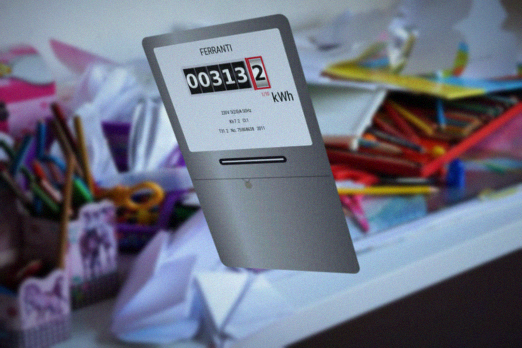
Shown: 313.2
